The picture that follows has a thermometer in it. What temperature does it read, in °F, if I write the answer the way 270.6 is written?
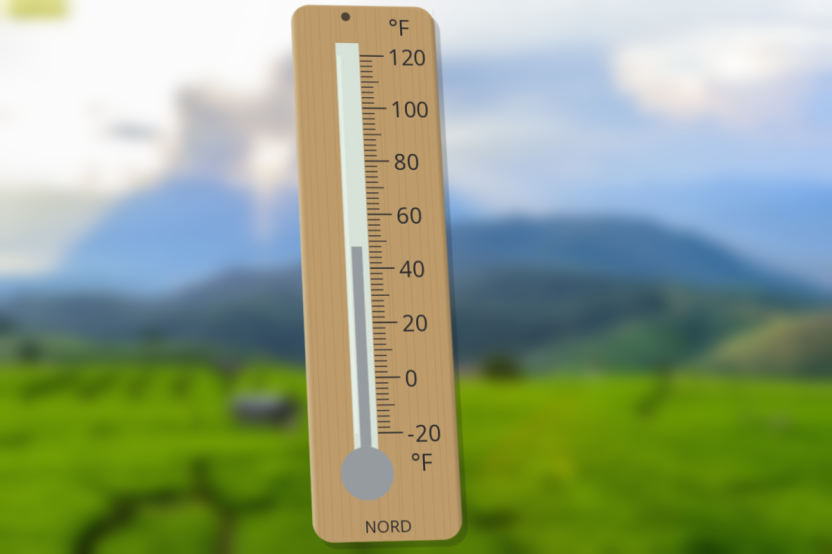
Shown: 48
